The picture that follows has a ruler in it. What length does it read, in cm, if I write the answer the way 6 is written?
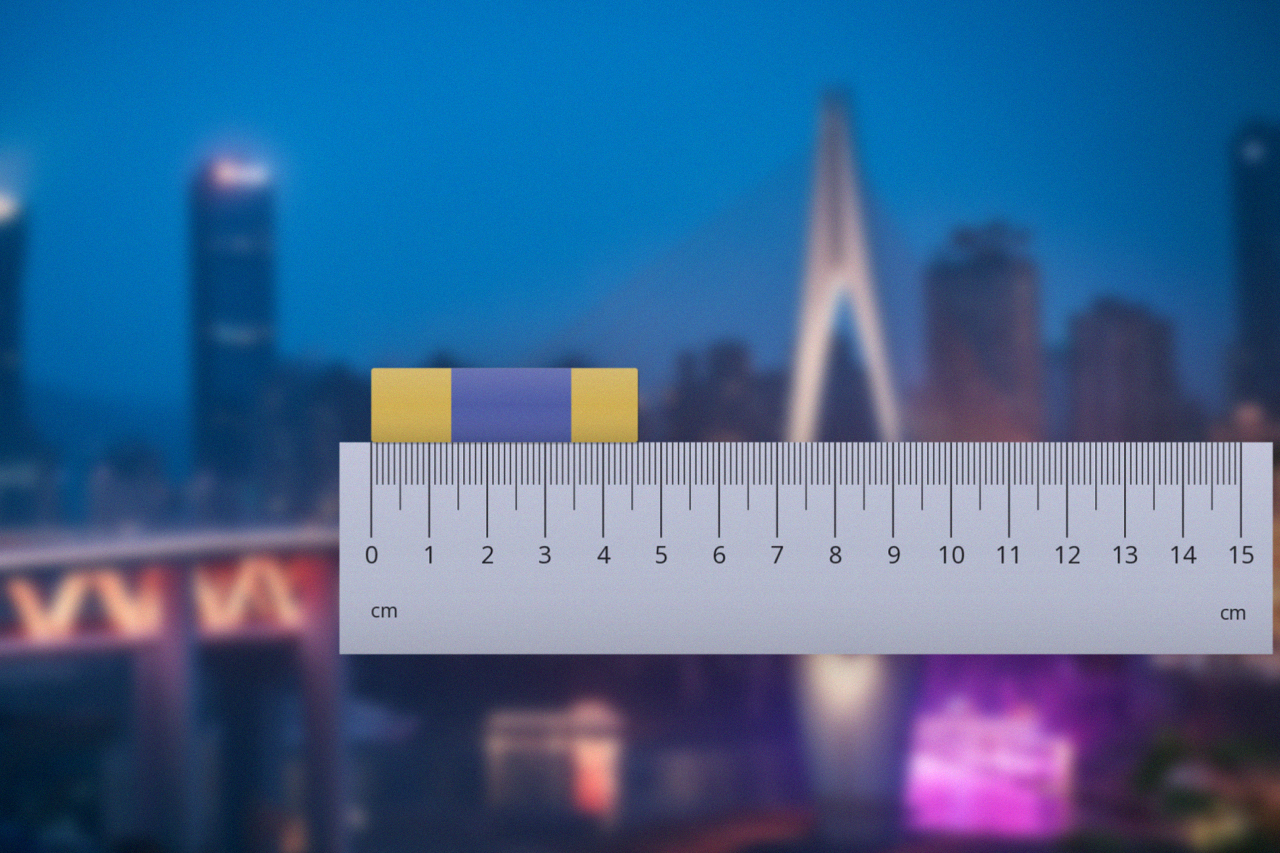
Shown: 4.6
